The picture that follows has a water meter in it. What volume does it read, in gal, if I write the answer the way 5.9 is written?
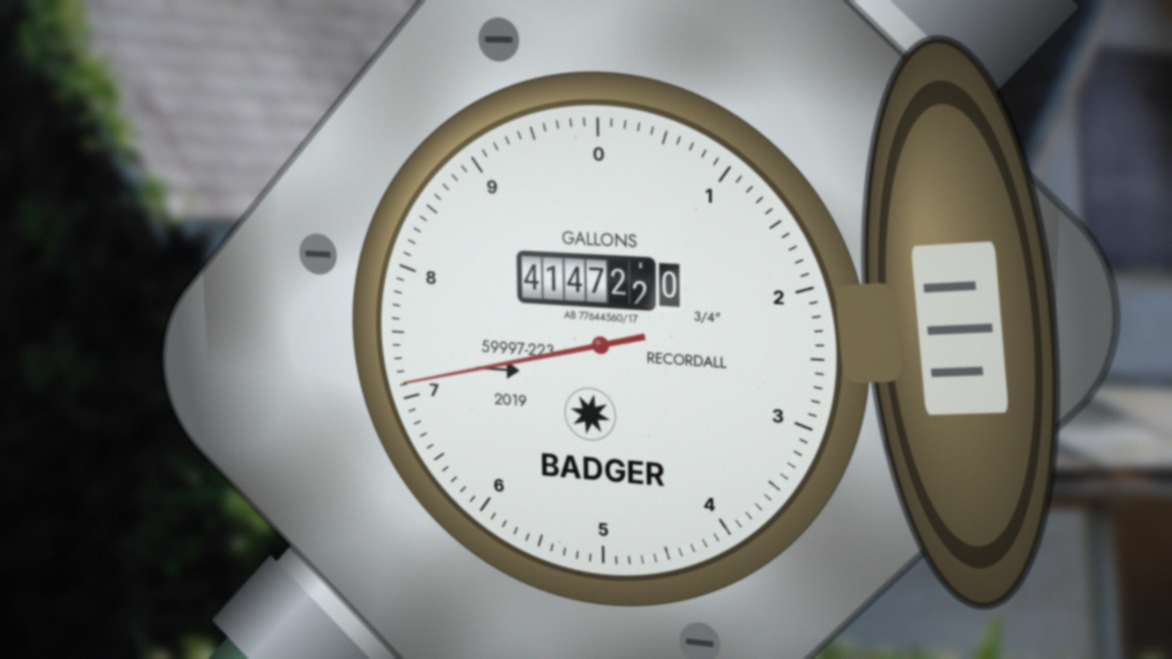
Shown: 4147217.1
